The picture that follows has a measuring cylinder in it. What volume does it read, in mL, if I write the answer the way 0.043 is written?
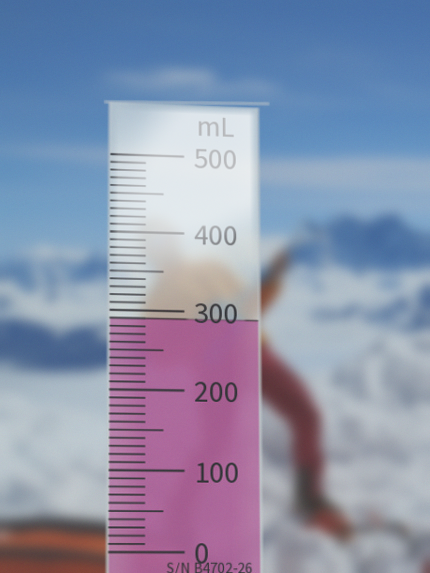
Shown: 290
